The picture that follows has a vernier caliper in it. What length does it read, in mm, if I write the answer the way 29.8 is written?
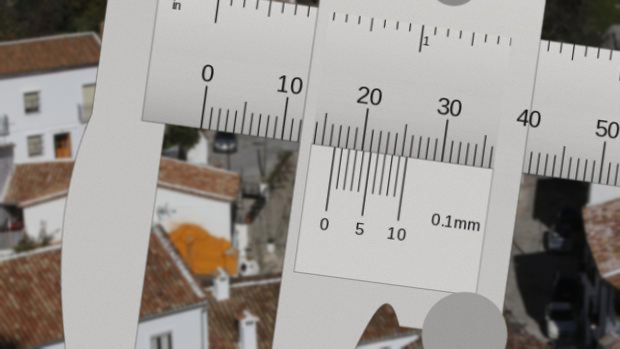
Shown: 16.6
